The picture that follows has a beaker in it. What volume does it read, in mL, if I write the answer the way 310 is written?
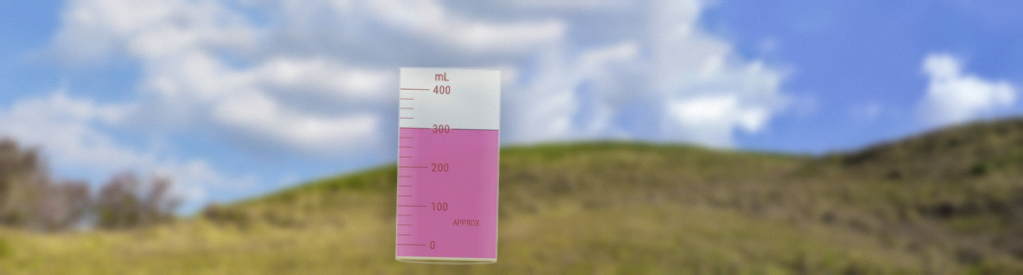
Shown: 300
